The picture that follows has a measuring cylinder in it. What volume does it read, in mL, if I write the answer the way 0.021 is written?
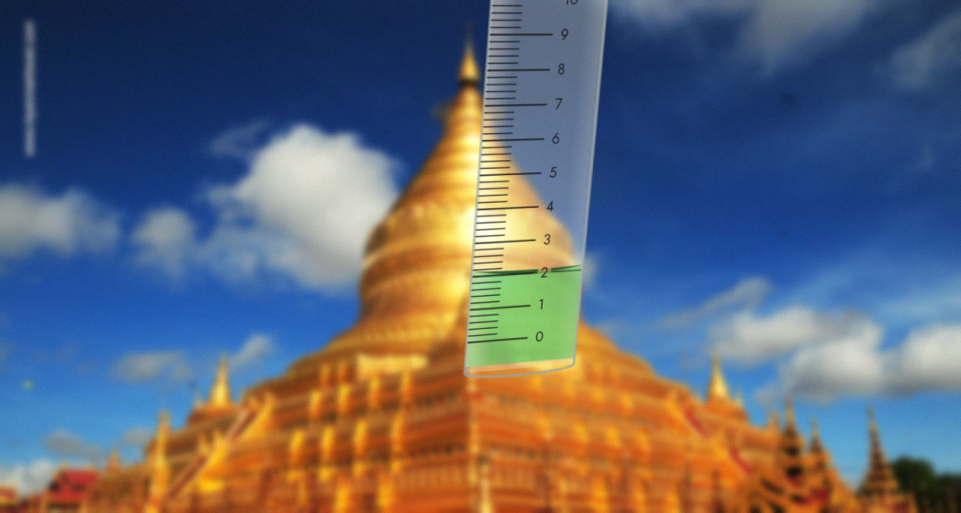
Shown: 2
